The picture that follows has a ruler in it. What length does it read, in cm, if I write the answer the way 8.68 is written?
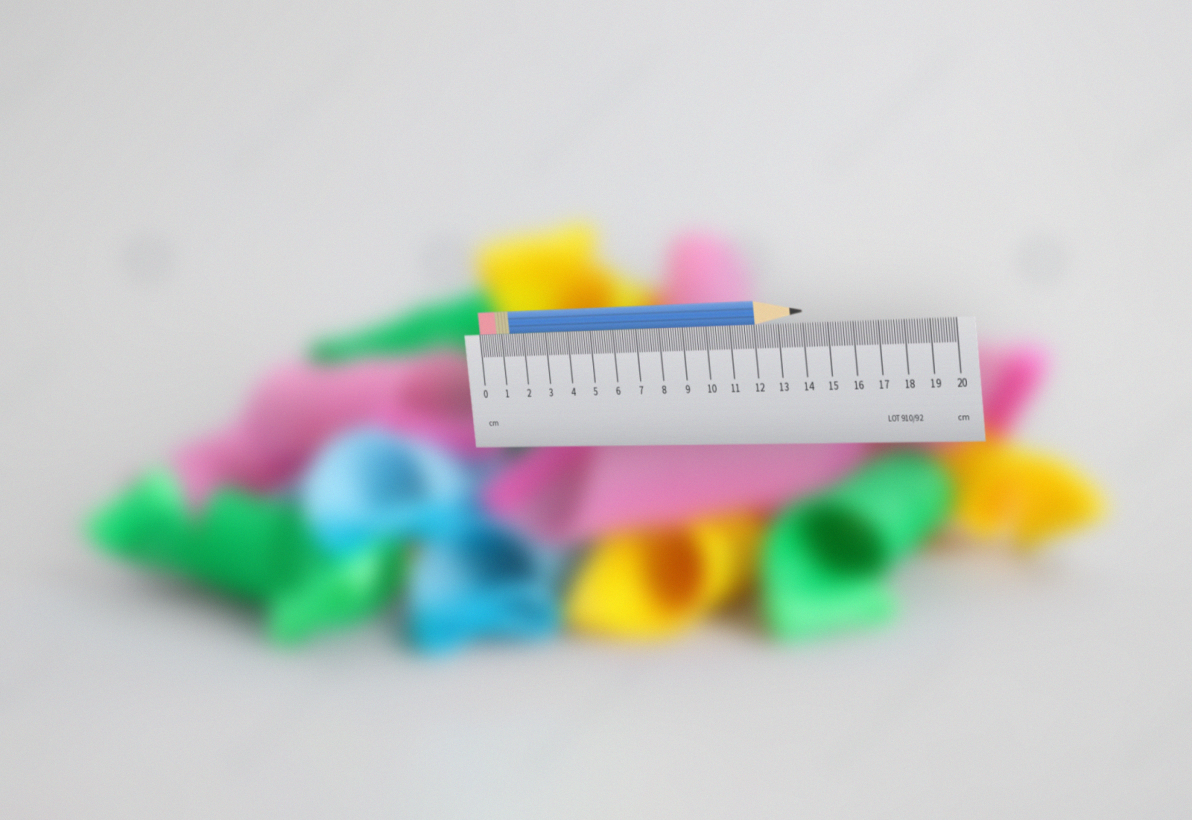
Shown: 14
